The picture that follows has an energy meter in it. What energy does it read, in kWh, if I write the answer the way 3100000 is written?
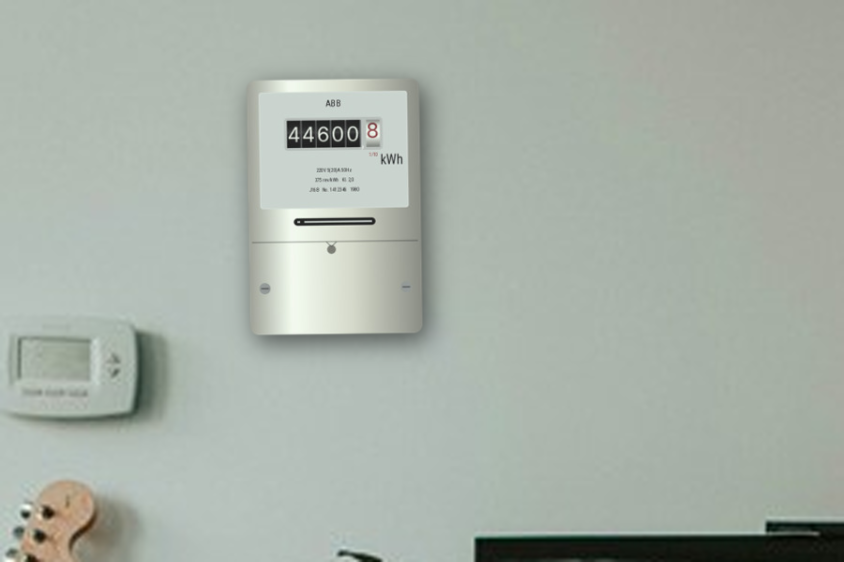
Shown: 44600.8
